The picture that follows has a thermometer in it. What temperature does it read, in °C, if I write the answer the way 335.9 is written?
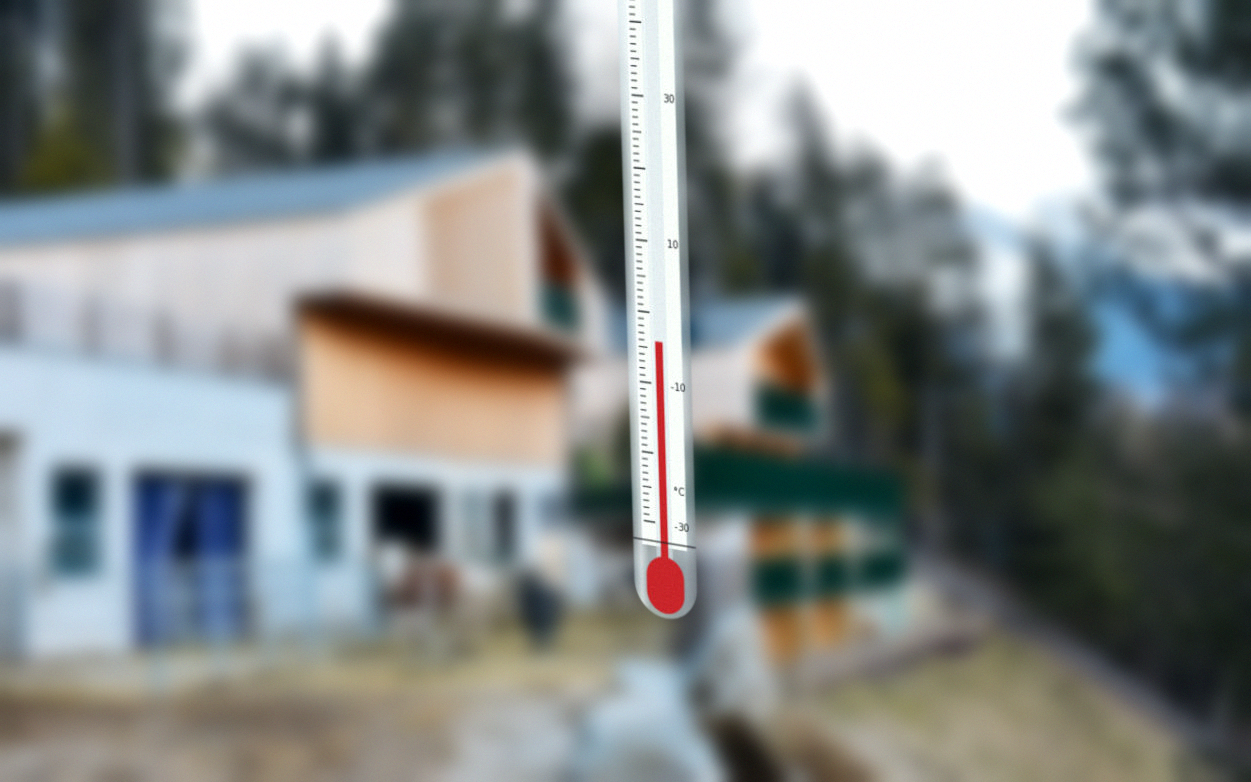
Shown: -4
